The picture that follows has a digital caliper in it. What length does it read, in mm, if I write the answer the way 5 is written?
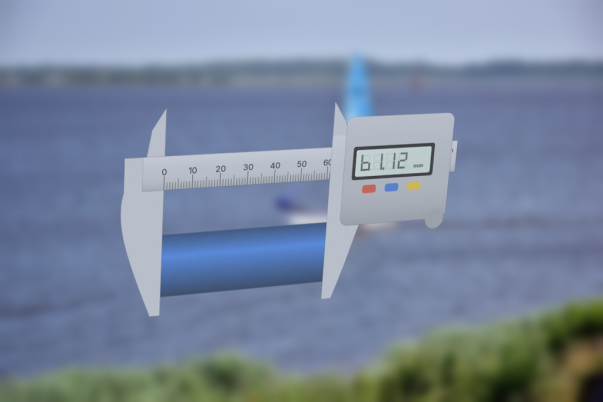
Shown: 61.12
